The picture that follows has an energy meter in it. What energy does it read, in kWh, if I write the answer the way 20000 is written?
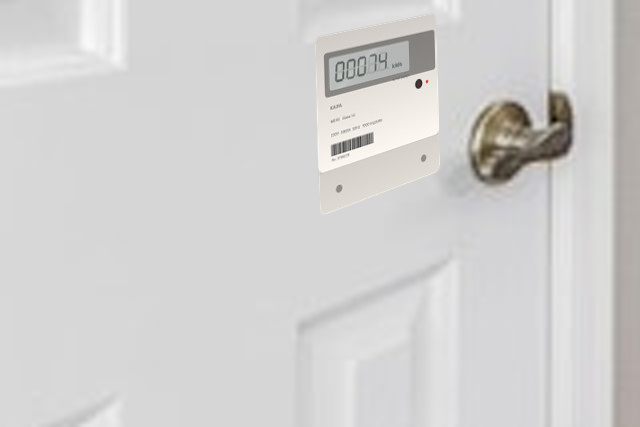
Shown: 74
